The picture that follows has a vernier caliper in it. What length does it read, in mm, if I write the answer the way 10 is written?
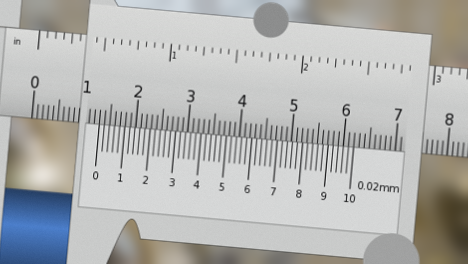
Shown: 13.0
